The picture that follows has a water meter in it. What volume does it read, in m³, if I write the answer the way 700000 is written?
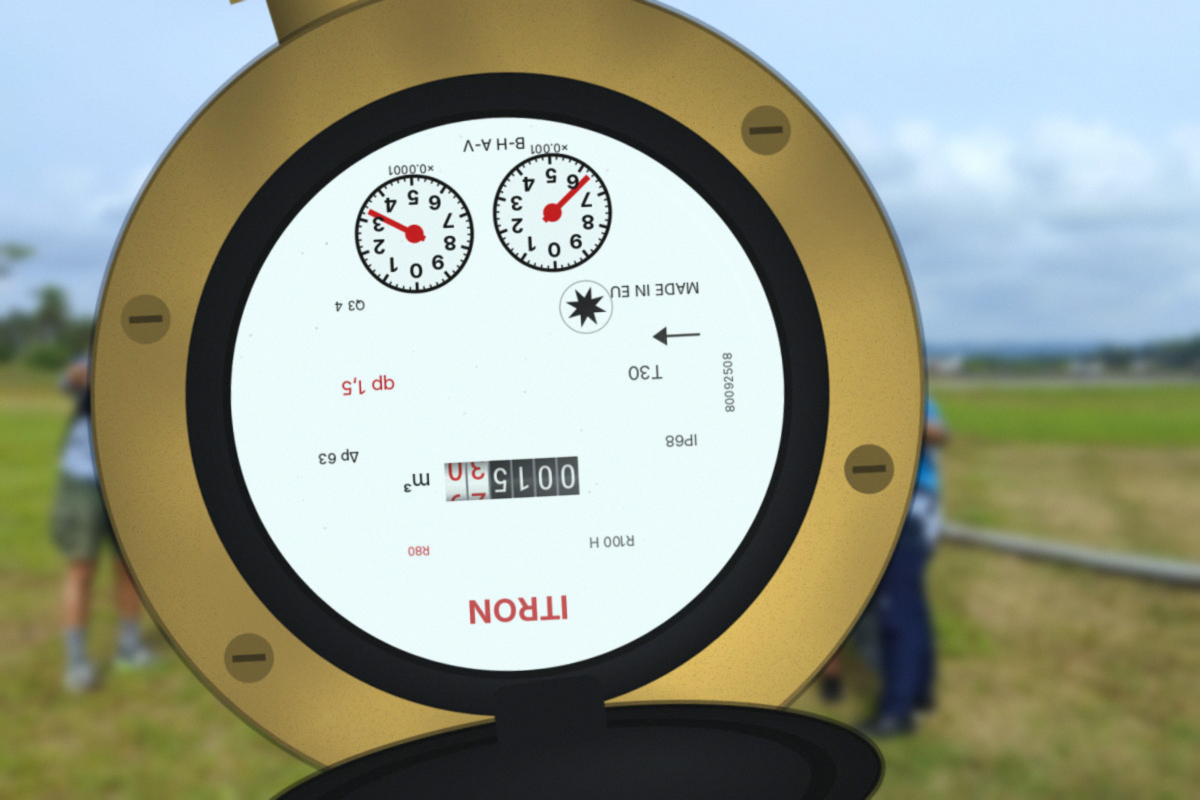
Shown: 15.2963
